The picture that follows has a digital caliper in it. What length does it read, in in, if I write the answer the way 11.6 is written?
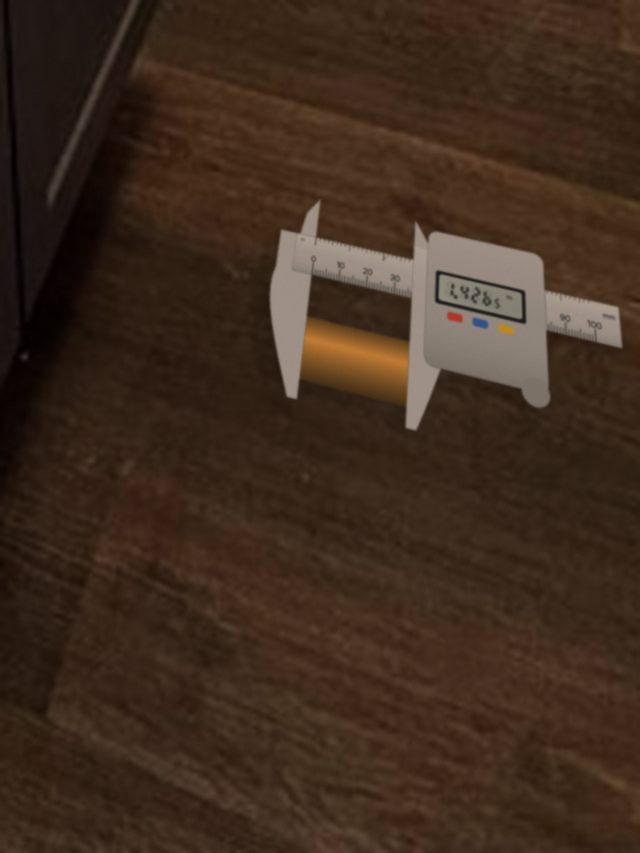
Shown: 1.4265
